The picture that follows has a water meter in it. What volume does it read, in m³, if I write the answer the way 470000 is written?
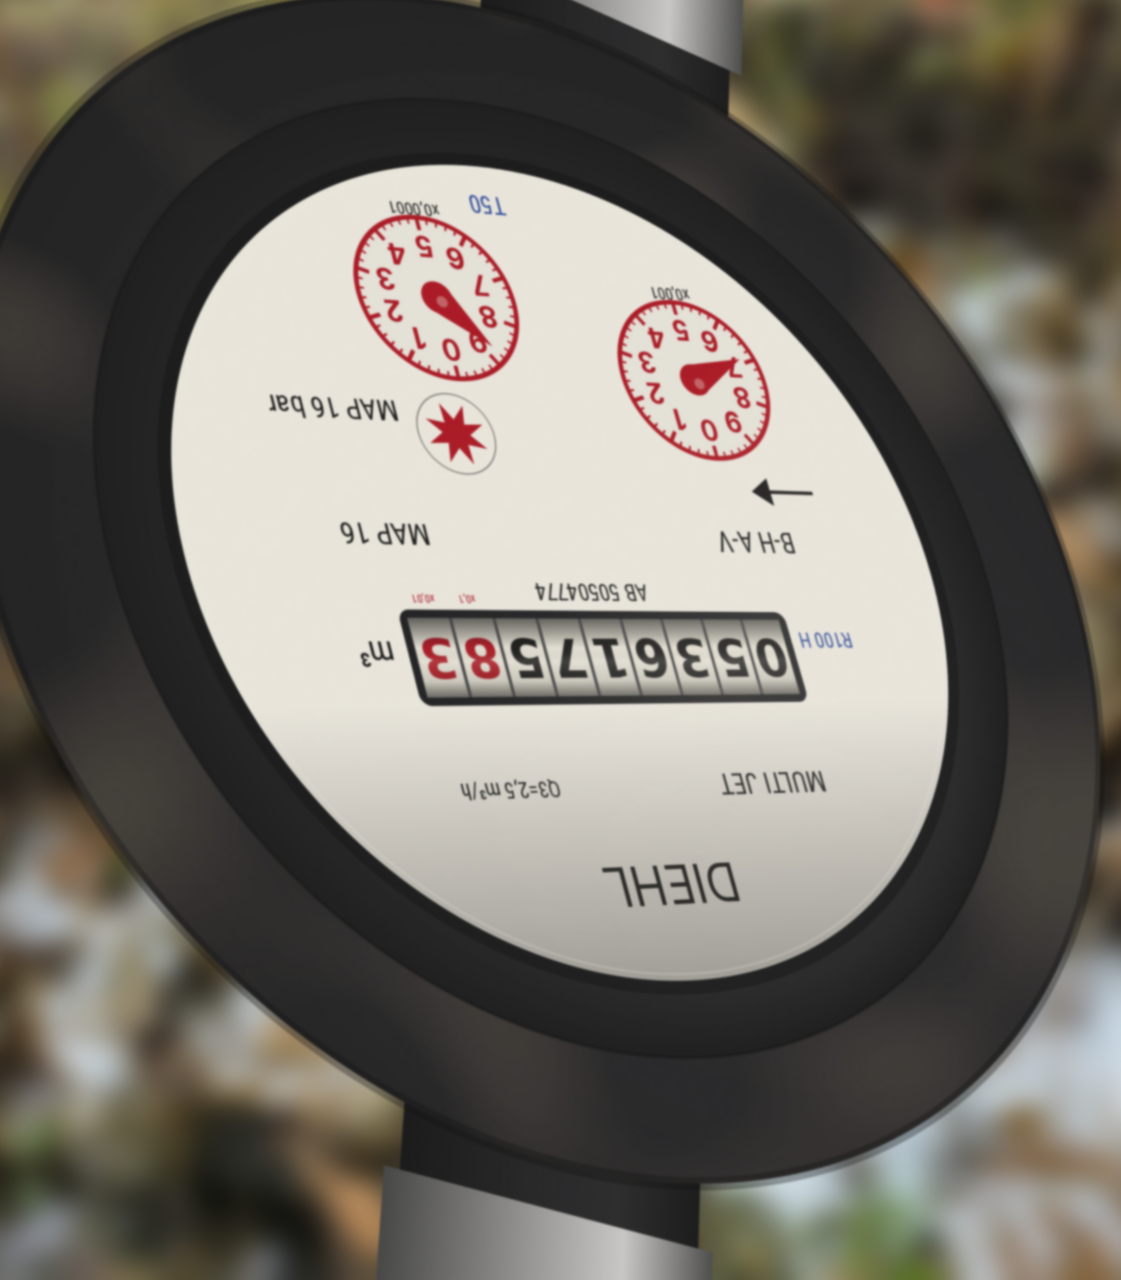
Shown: 536175.8368
